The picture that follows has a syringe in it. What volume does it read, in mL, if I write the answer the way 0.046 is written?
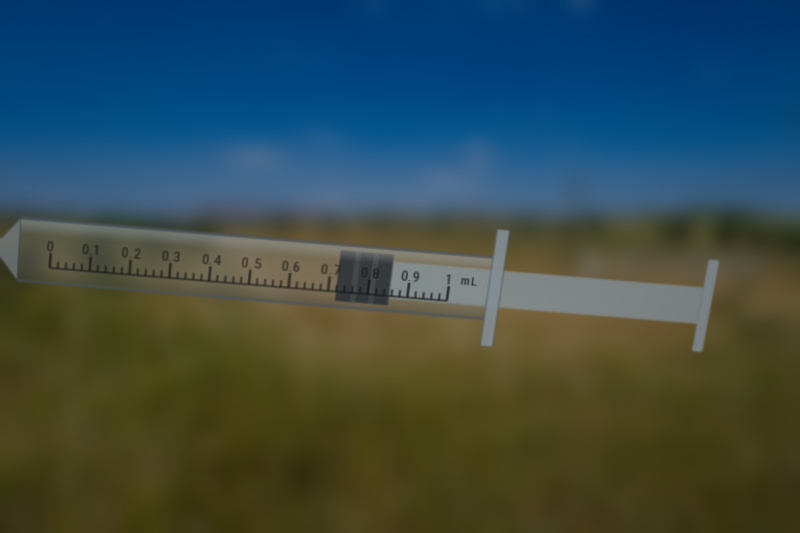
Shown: 0.72
